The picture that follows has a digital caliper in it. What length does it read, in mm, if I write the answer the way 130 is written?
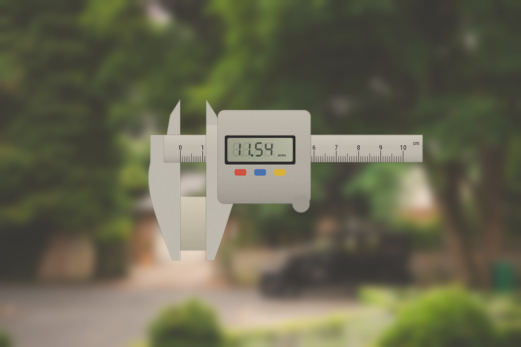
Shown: 11.54
